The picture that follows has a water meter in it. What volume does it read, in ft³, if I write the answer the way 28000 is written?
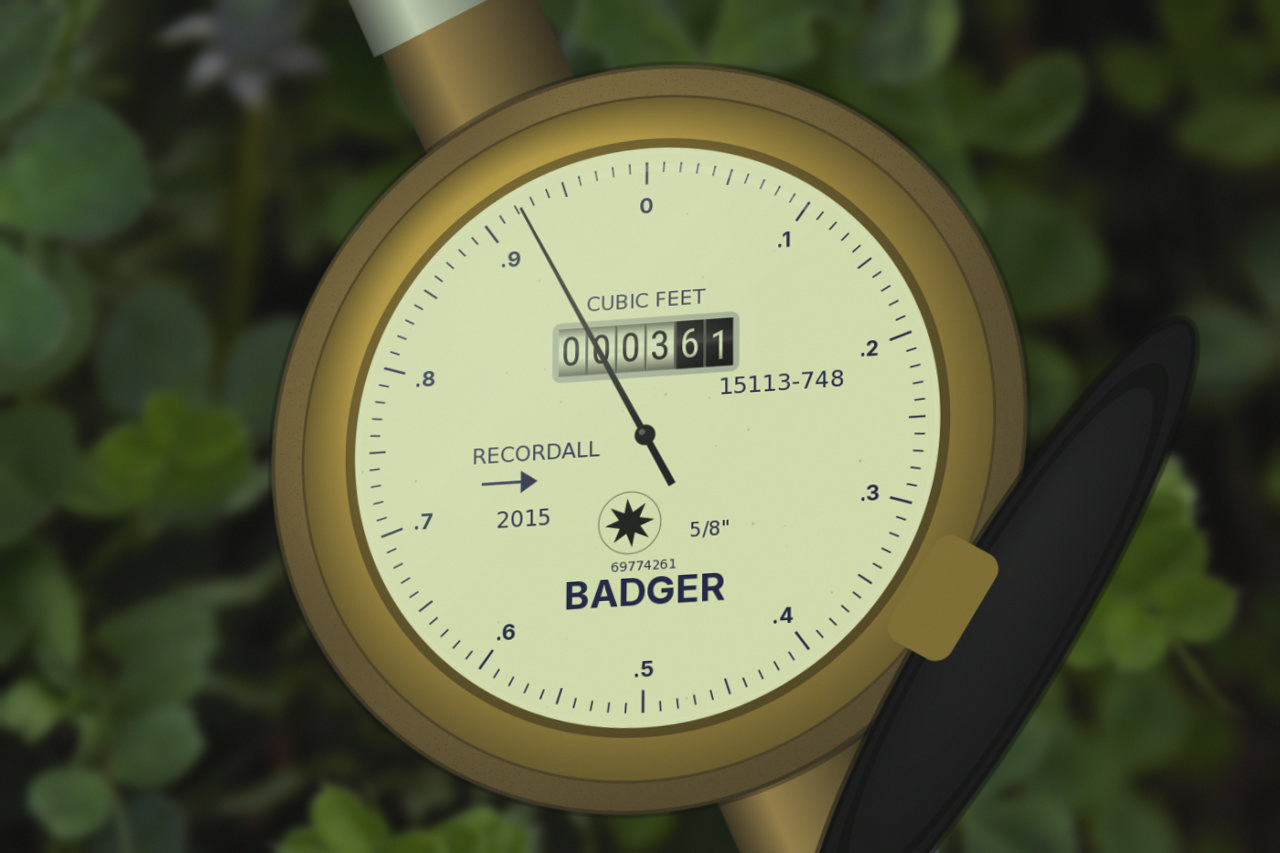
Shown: 360.92
